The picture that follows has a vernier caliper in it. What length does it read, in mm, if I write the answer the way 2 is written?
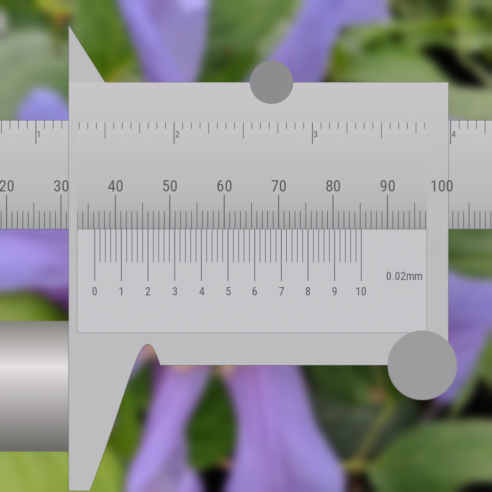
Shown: 36.2
